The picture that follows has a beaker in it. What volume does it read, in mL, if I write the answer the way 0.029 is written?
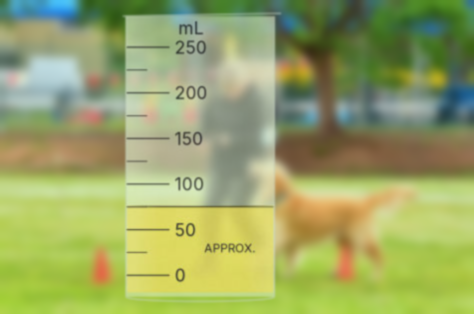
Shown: 75
